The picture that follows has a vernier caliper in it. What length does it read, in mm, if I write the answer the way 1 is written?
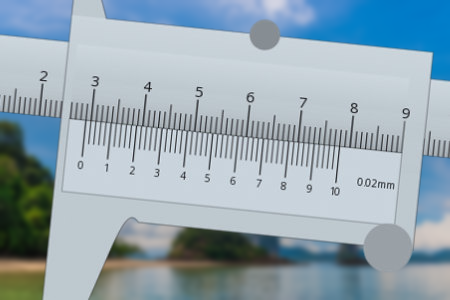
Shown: 29.0
